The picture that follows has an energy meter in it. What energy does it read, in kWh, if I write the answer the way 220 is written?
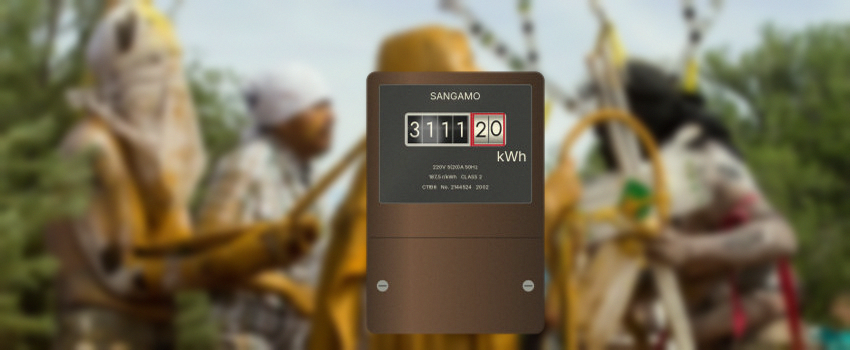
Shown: 3111.20
